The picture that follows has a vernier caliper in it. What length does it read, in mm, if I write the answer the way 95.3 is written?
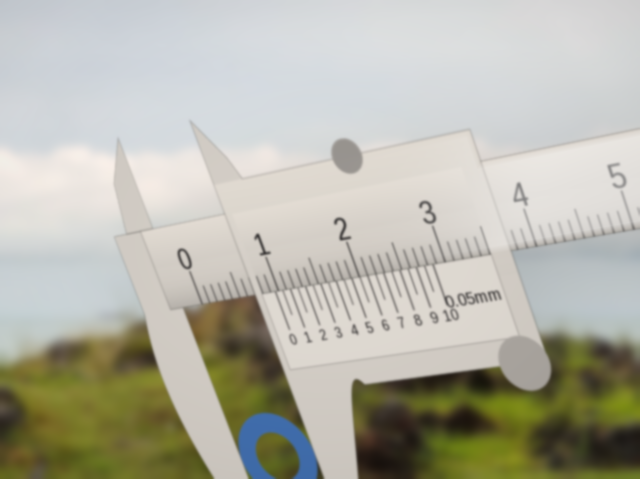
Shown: 9.6
